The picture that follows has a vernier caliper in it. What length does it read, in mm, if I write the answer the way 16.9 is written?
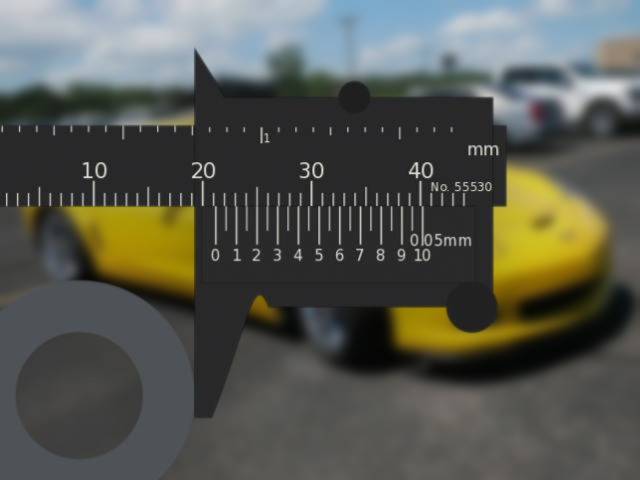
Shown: 21.2
